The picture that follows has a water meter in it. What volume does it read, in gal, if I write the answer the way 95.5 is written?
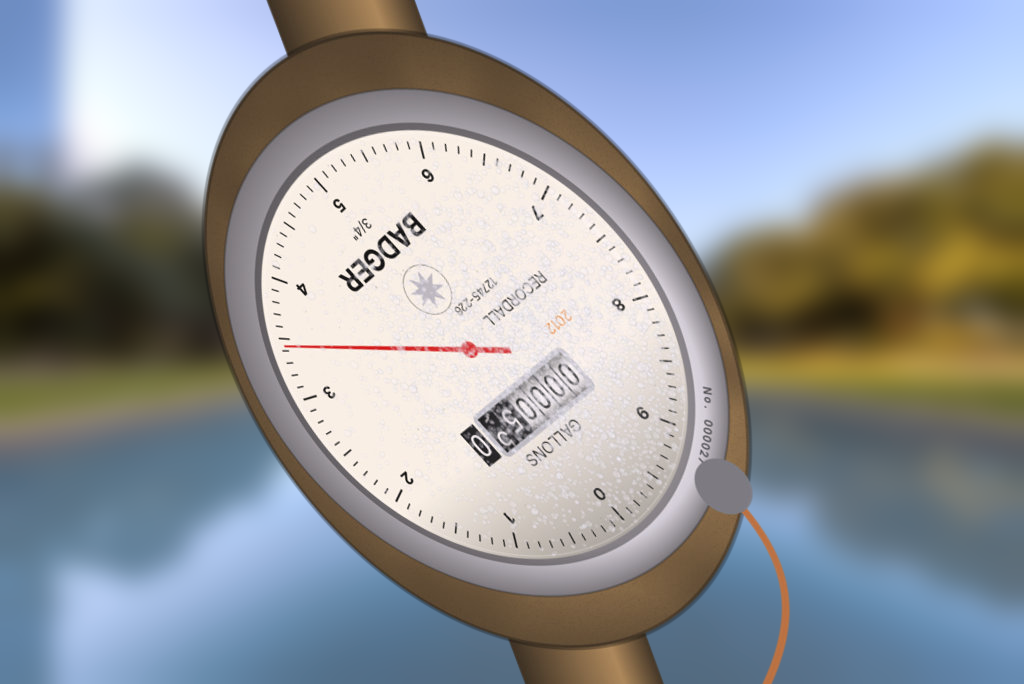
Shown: 553.4
